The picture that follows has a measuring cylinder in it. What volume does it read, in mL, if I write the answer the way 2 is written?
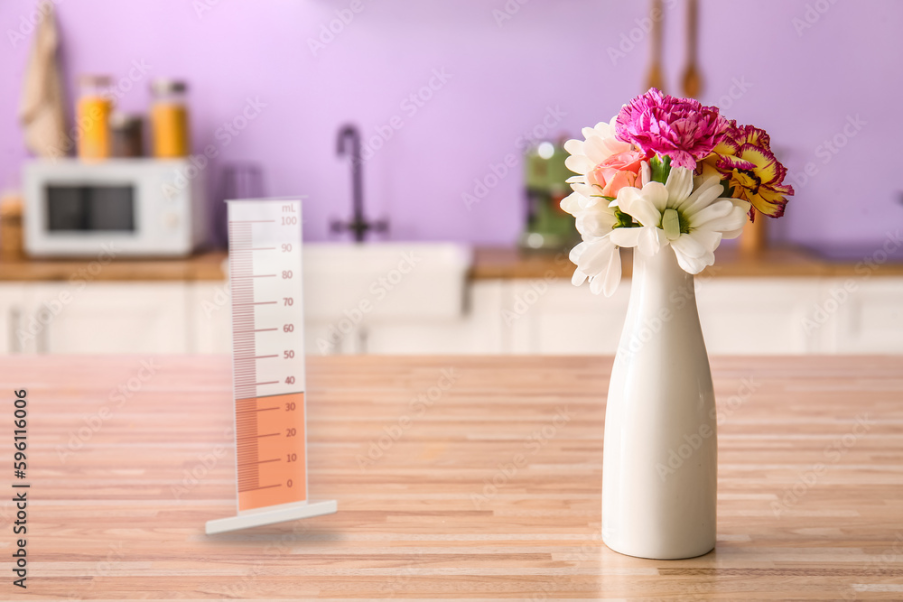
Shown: 35
